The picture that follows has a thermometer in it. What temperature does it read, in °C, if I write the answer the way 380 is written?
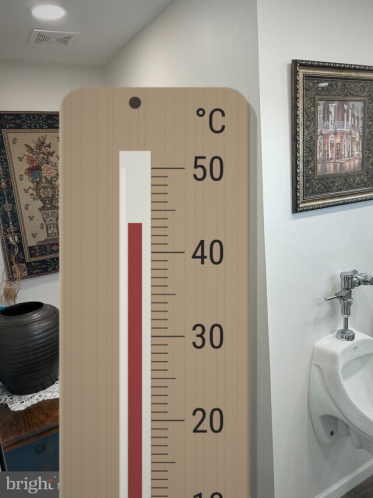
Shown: 43.5
